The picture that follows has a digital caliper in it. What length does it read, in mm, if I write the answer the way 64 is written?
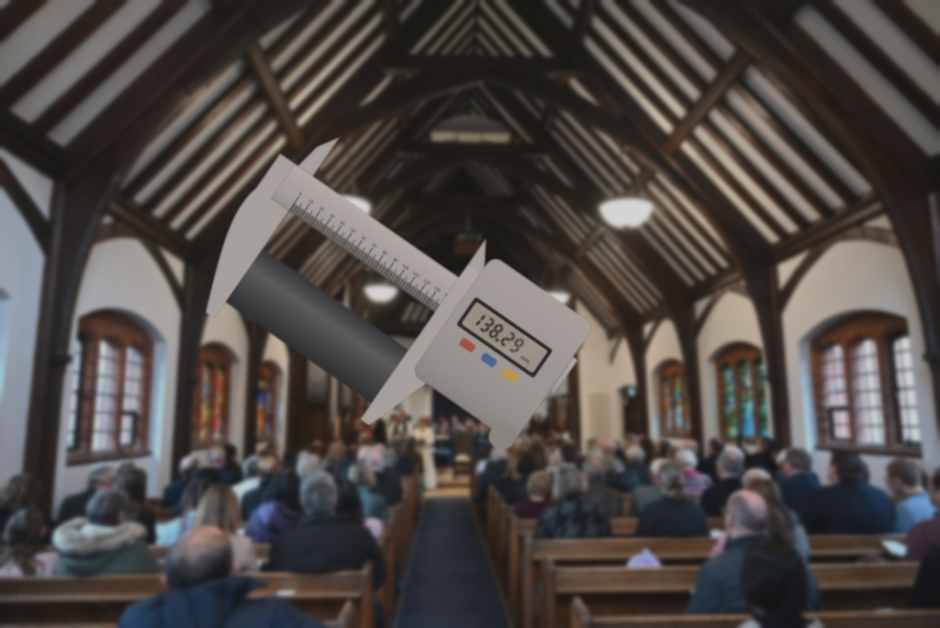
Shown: 138.29
